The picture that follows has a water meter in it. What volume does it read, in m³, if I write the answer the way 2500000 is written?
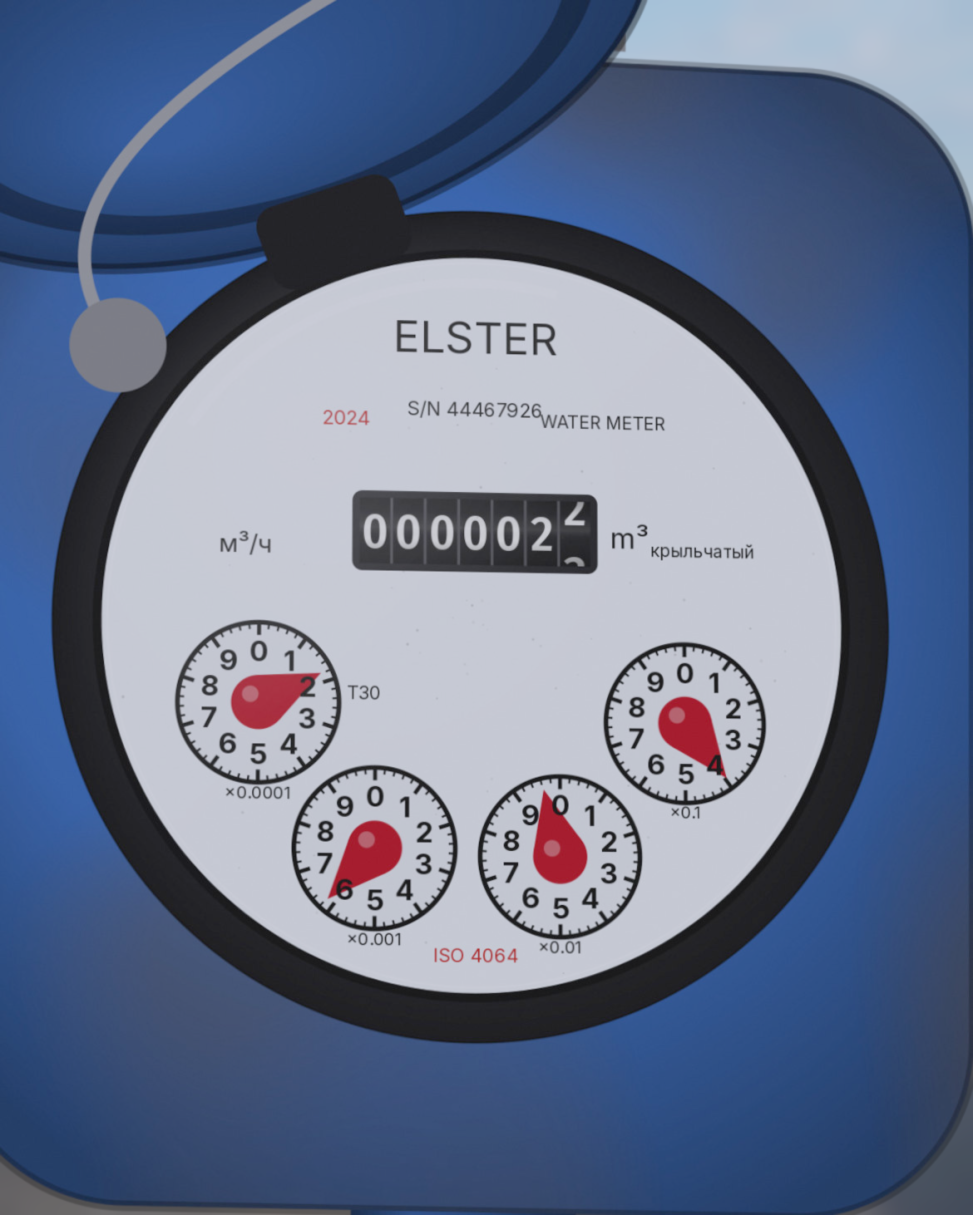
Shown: 22.3961
